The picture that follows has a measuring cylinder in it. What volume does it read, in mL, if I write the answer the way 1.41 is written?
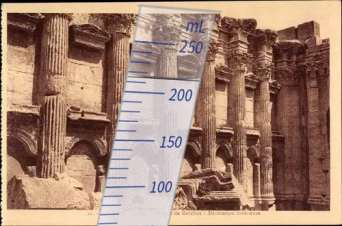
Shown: 215
